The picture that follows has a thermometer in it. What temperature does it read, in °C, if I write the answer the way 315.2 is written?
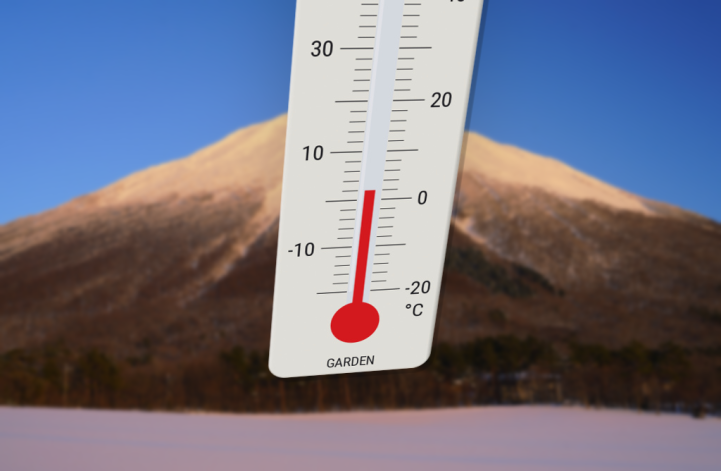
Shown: 2
